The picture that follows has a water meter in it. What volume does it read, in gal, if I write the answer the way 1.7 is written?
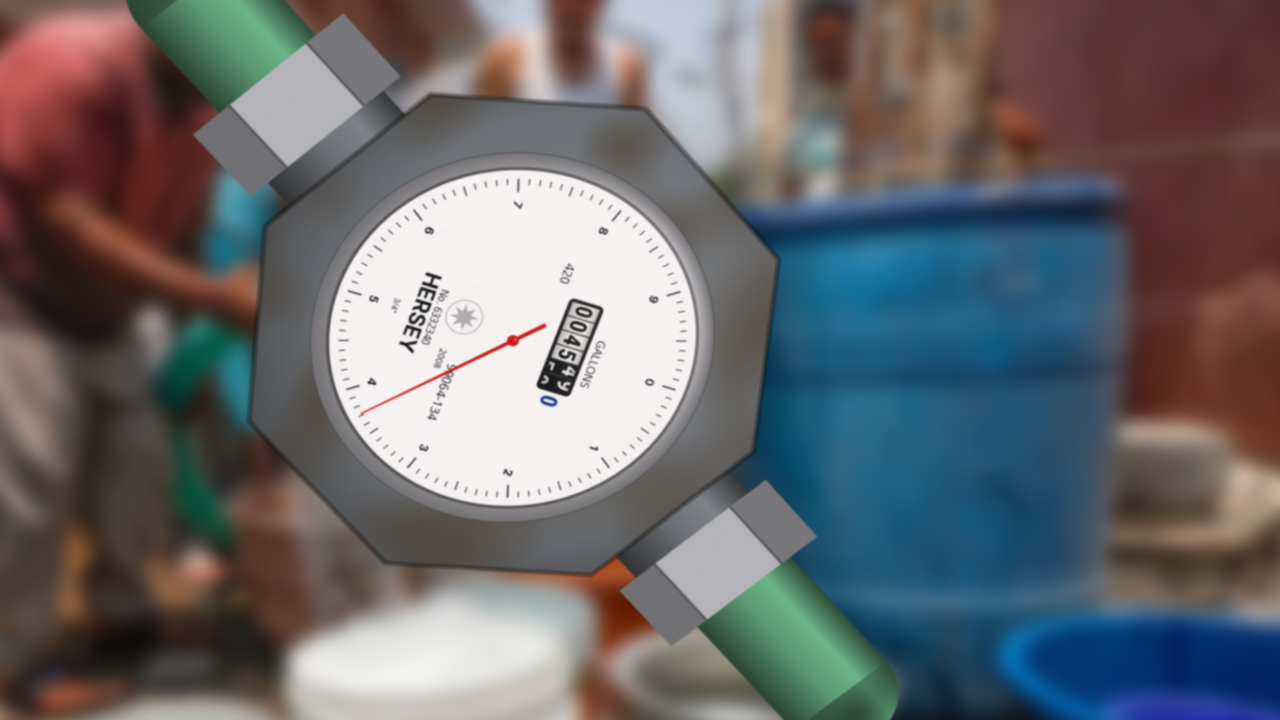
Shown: 45493.7
